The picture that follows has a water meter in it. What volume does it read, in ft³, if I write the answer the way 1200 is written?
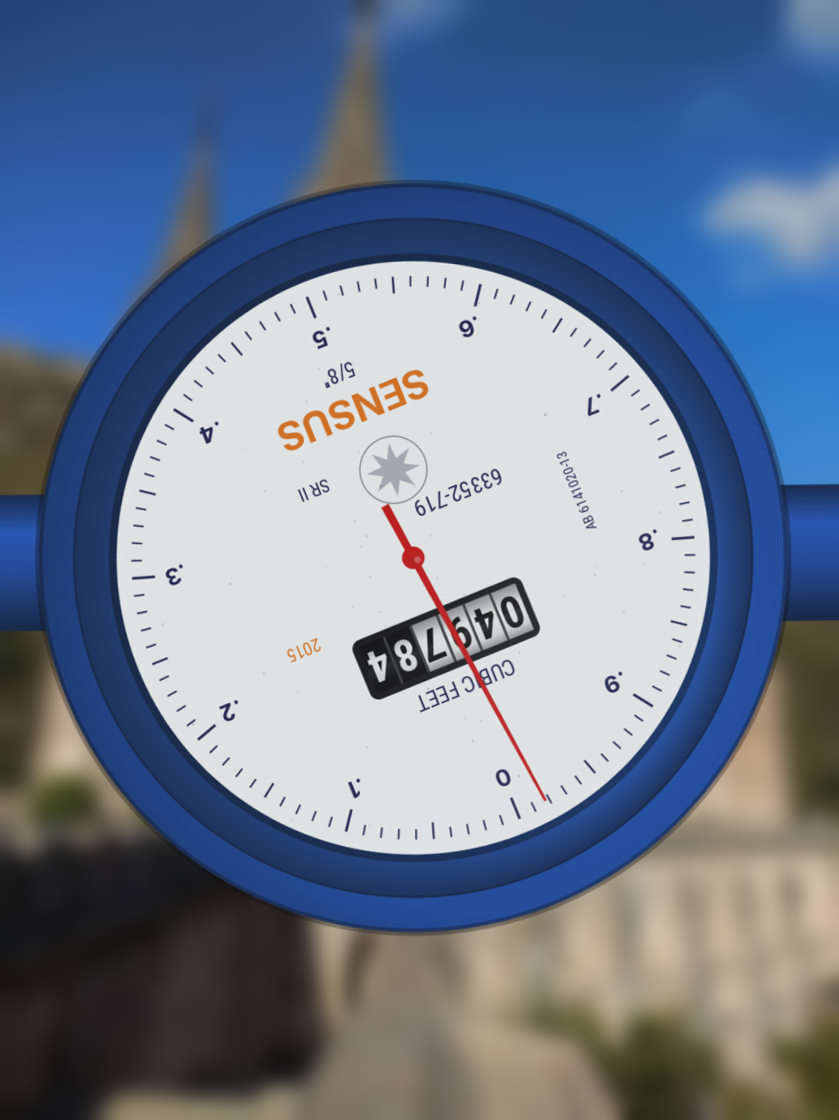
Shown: 49783.98
